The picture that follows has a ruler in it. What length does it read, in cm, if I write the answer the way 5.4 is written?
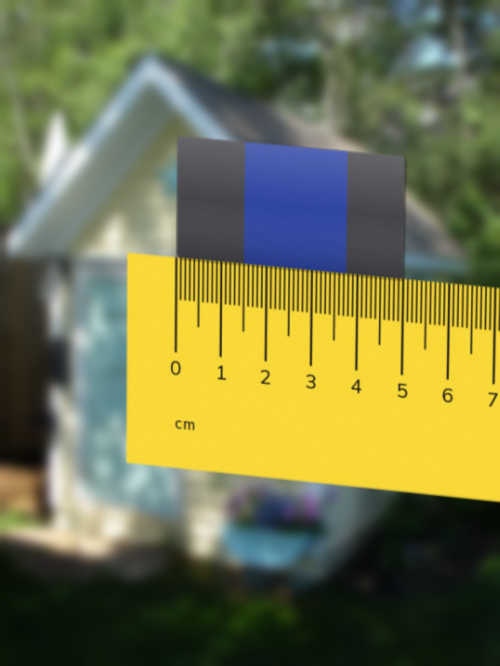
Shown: 5
